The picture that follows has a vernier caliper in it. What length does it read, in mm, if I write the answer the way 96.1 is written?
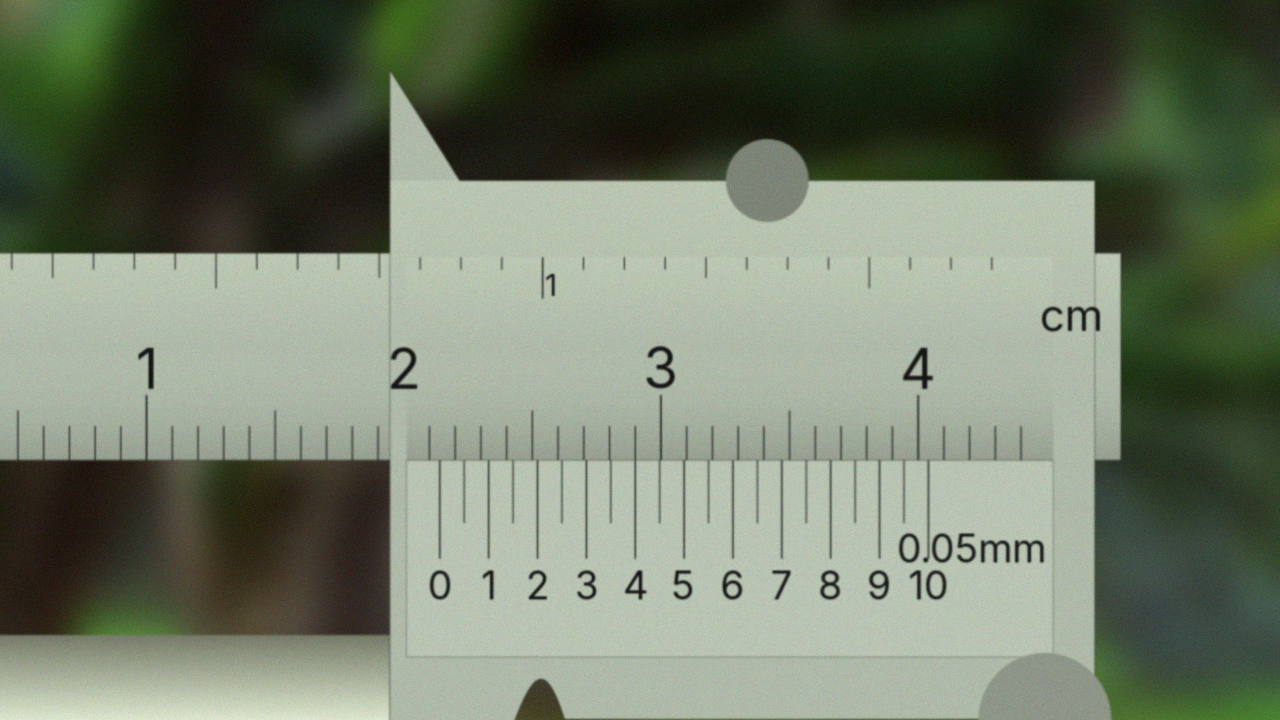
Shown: 21.4
